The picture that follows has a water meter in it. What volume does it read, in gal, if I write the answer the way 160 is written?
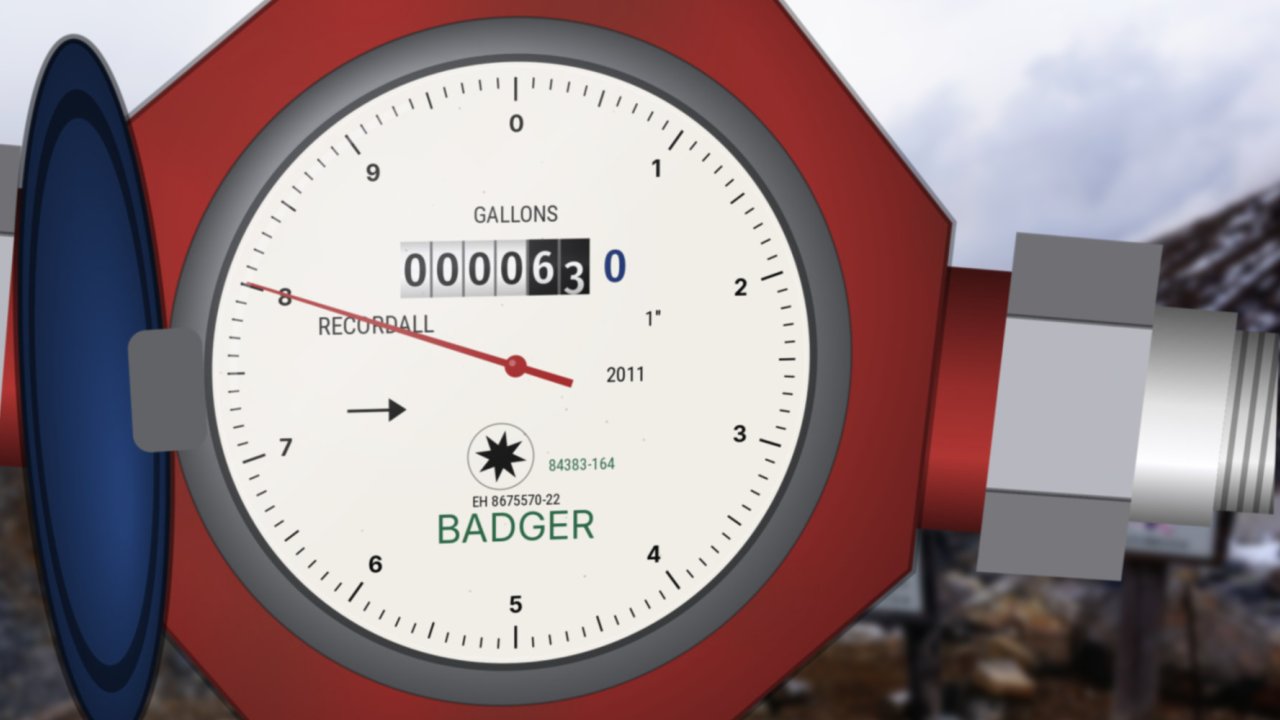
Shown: 628.0
